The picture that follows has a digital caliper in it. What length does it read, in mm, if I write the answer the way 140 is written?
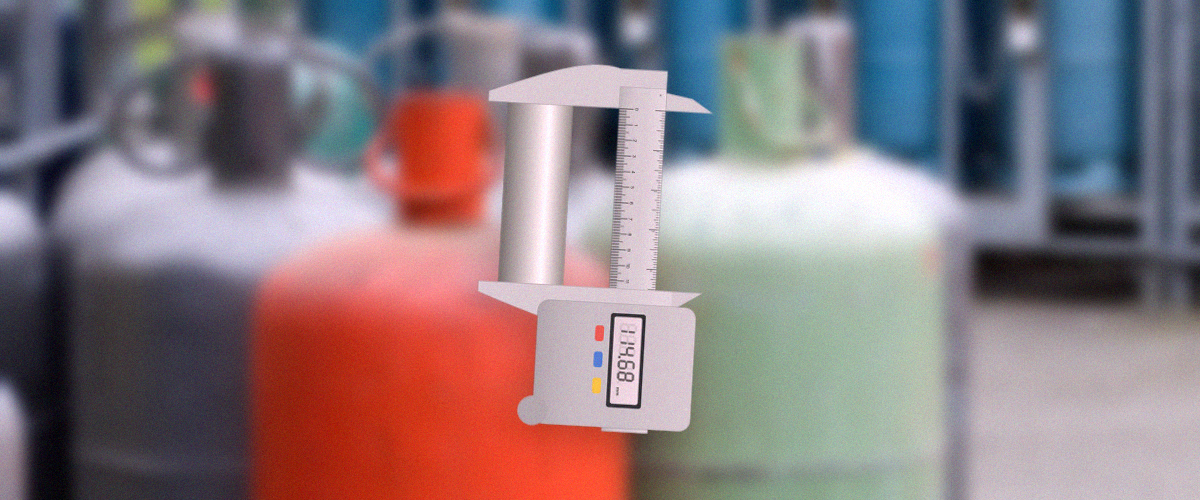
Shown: 114.68
